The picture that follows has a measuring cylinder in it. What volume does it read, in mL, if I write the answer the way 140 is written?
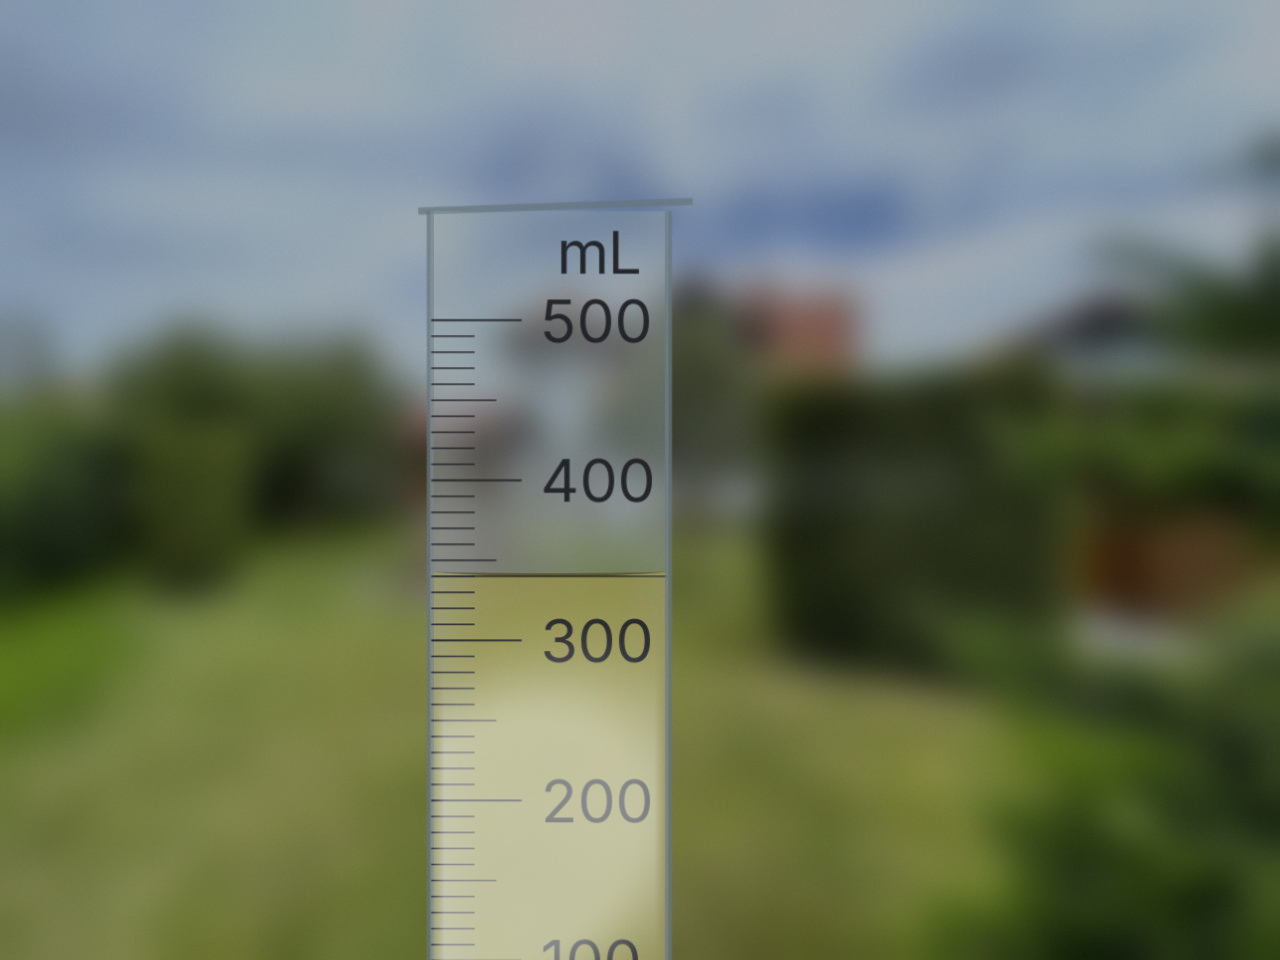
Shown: 340
